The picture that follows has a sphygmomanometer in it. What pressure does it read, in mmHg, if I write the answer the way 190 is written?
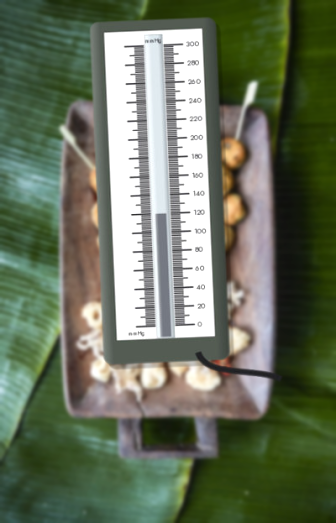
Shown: 120
